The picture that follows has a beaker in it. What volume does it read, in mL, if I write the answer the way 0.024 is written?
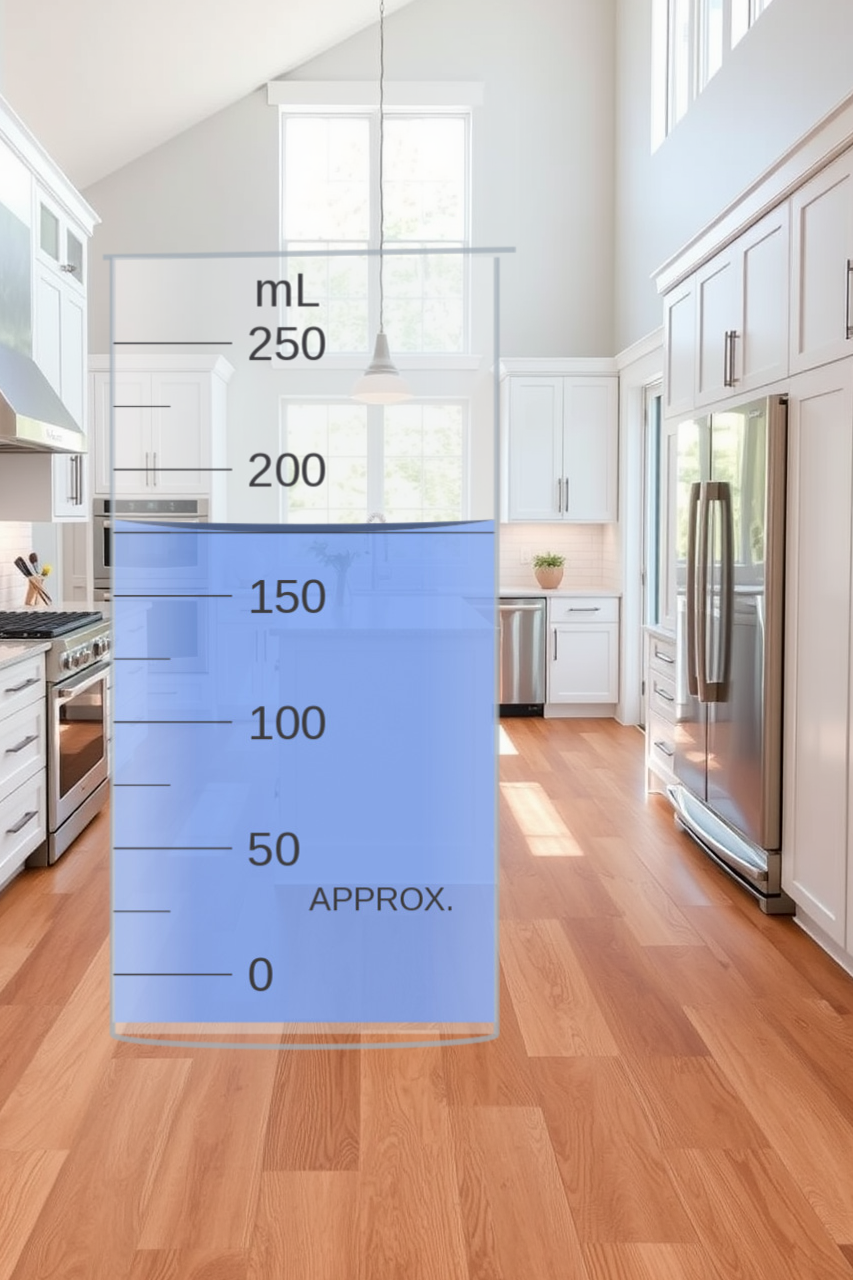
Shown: 175
